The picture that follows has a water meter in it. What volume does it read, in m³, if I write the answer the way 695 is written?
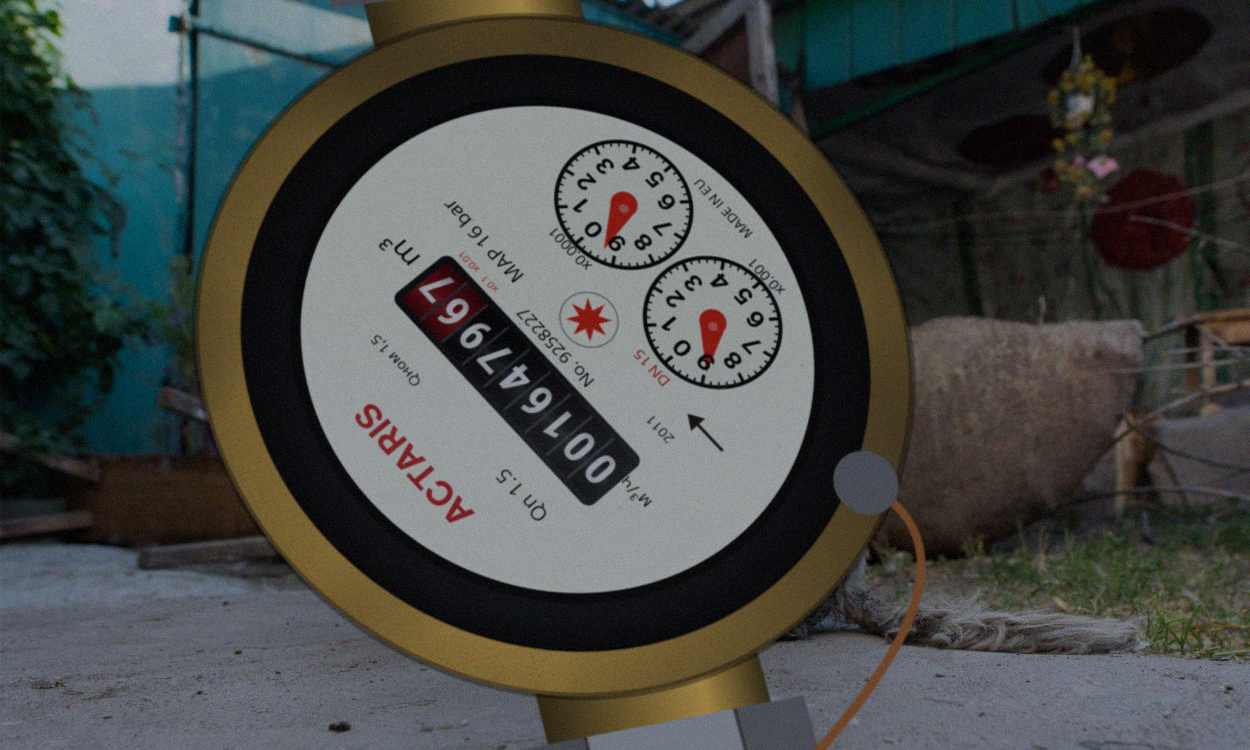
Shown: 16479.6689
